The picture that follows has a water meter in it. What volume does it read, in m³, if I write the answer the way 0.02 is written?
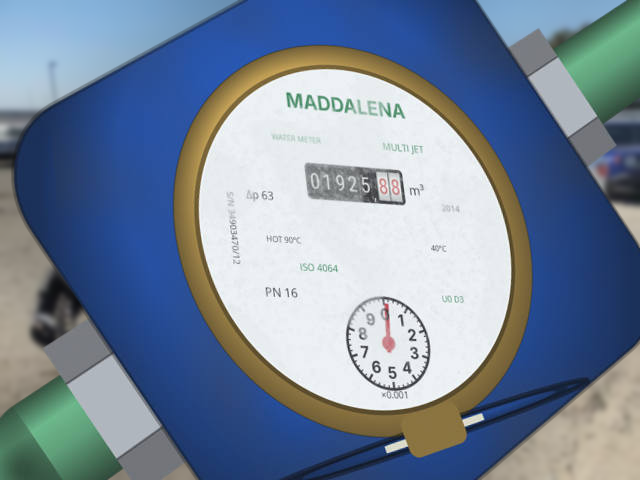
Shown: 1925.880
